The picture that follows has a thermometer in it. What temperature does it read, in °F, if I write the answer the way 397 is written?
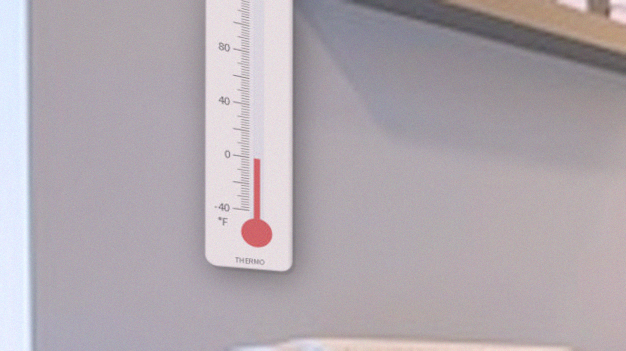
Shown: 0
